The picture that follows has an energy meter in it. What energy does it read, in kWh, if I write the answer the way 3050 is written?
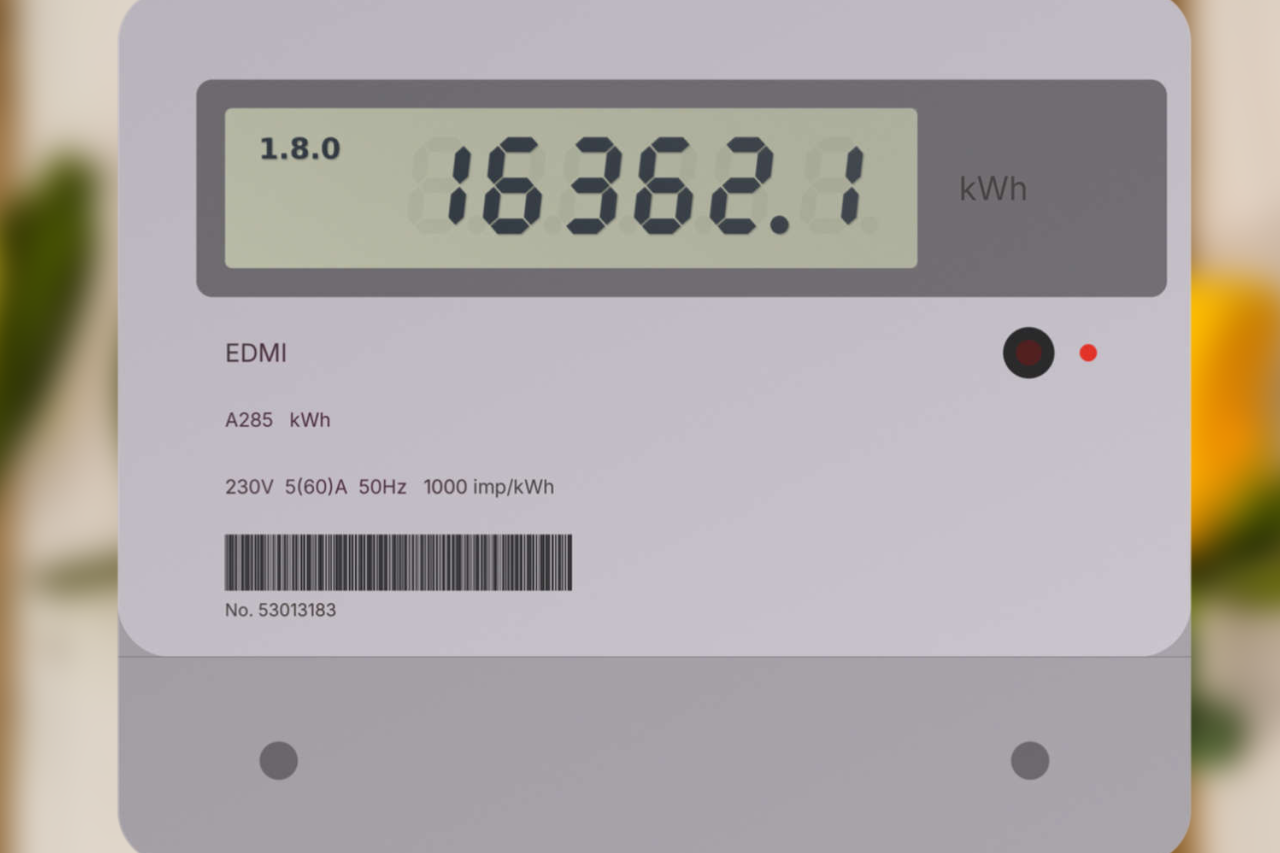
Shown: 16362.1
